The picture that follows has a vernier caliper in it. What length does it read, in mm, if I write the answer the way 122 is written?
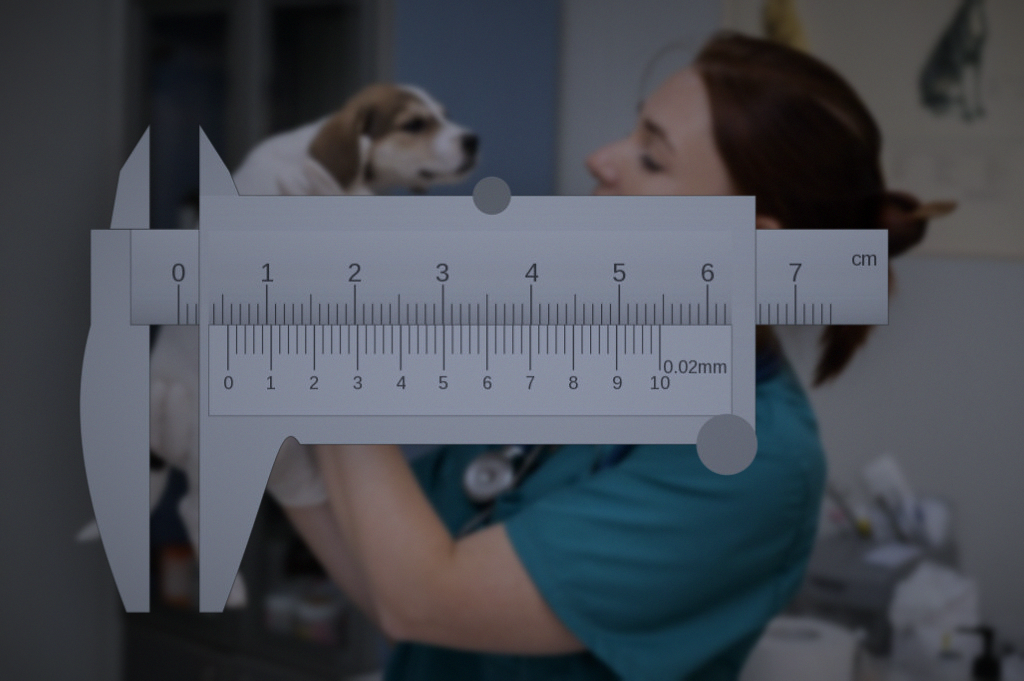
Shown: 5.6
